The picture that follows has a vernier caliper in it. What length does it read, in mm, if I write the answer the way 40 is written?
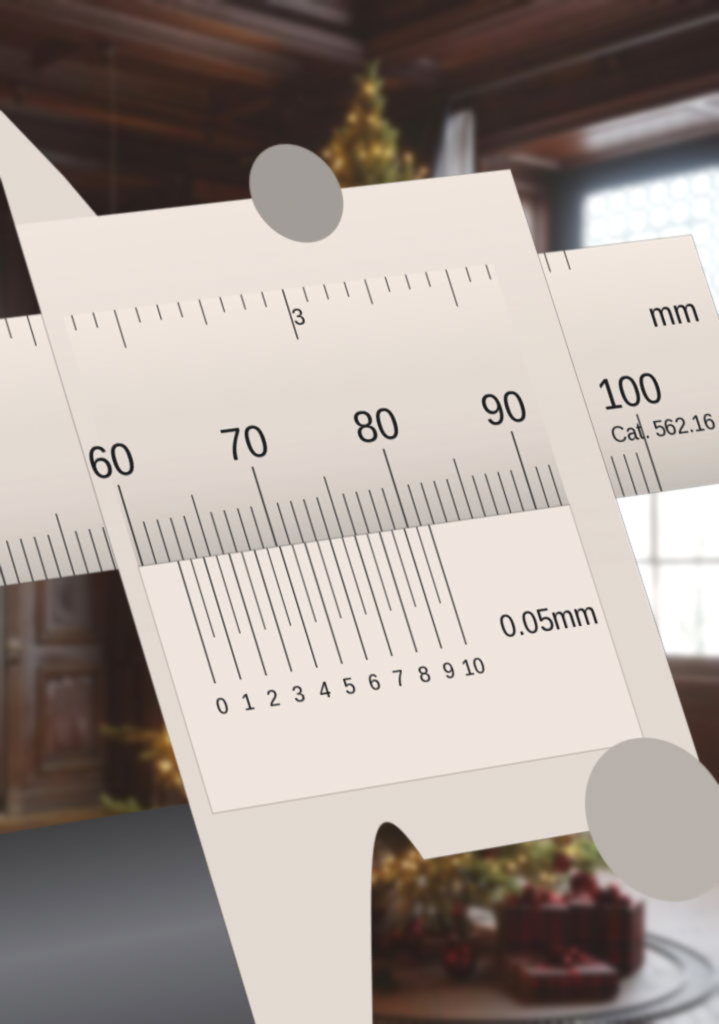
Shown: 62.6
